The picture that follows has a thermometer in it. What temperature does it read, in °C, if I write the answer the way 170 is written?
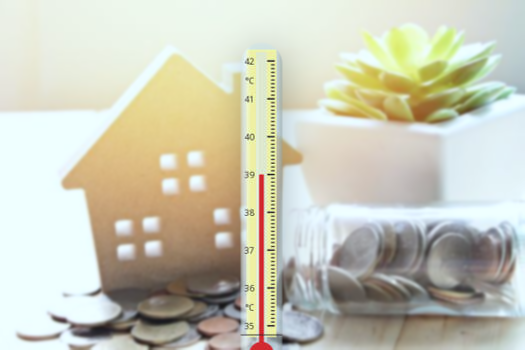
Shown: 39
